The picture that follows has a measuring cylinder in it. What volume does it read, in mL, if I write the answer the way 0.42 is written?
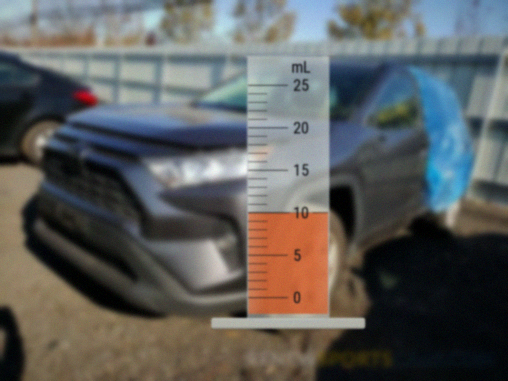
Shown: 10
